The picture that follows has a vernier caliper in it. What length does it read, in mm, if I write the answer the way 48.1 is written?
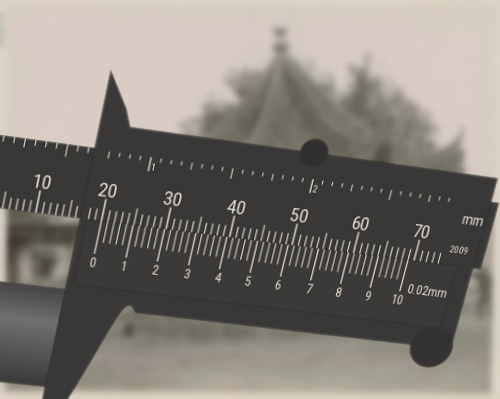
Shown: 20.0
